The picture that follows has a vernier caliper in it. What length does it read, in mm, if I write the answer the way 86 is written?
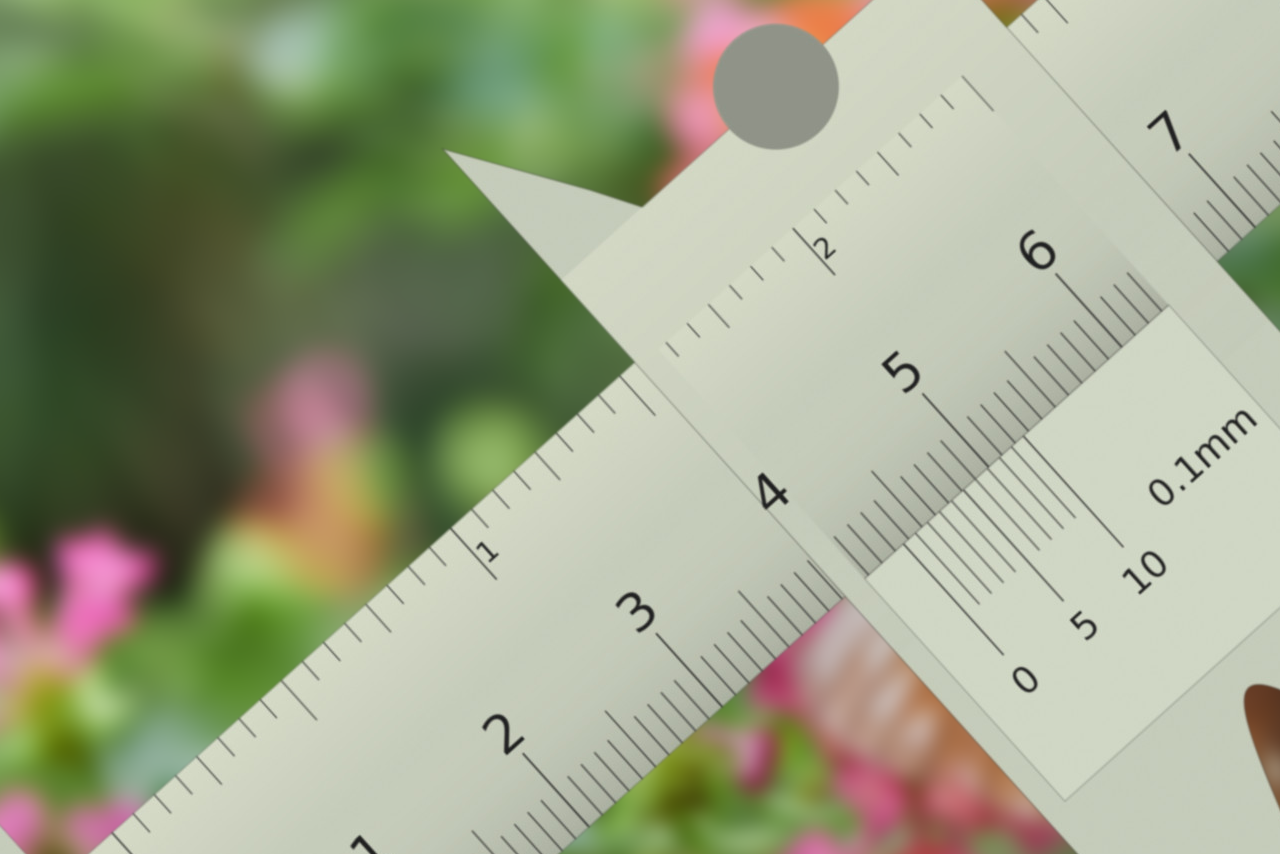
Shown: 43.6
